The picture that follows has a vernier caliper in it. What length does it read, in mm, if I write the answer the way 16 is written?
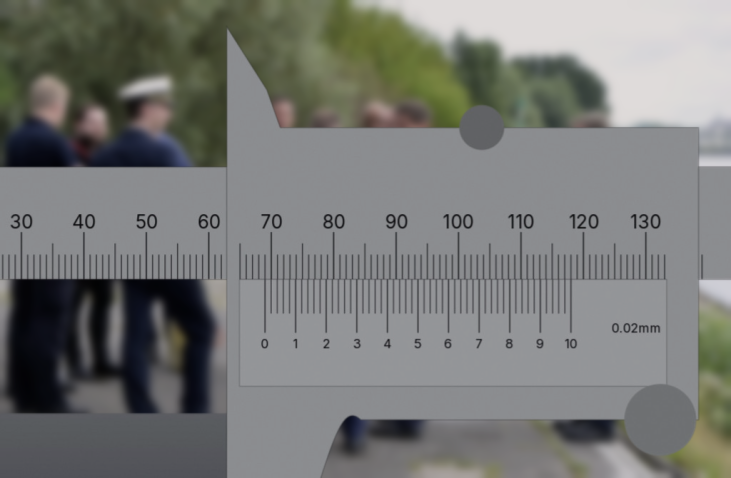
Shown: 69.0
